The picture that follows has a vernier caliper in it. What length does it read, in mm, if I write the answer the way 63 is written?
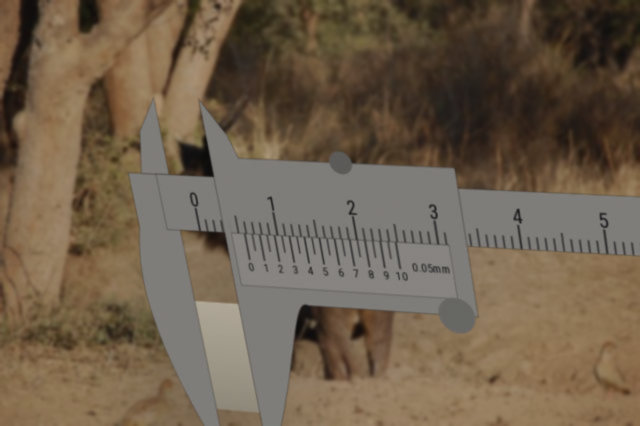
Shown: 5.8
